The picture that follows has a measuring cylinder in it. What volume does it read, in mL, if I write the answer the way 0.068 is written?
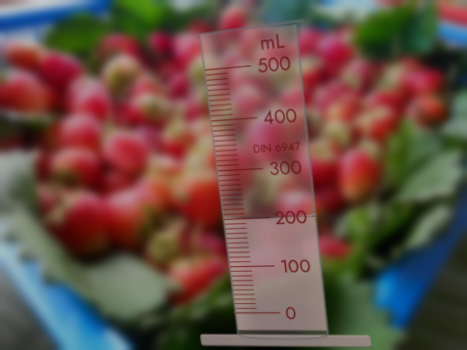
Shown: 200
